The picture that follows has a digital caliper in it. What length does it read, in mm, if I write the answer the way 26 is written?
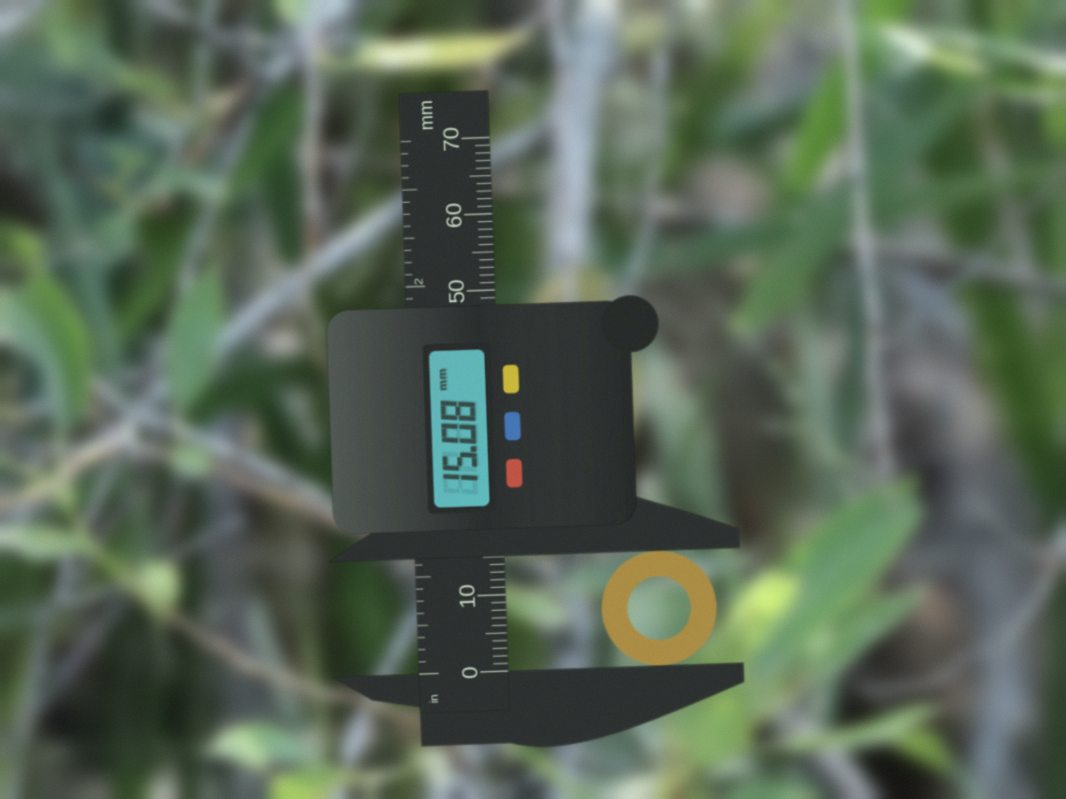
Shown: 15.08
